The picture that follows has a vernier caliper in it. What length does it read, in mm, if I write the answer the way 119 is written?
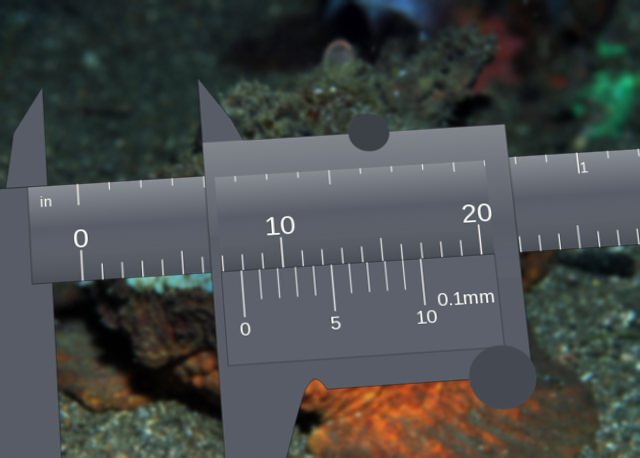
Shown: 7.9
